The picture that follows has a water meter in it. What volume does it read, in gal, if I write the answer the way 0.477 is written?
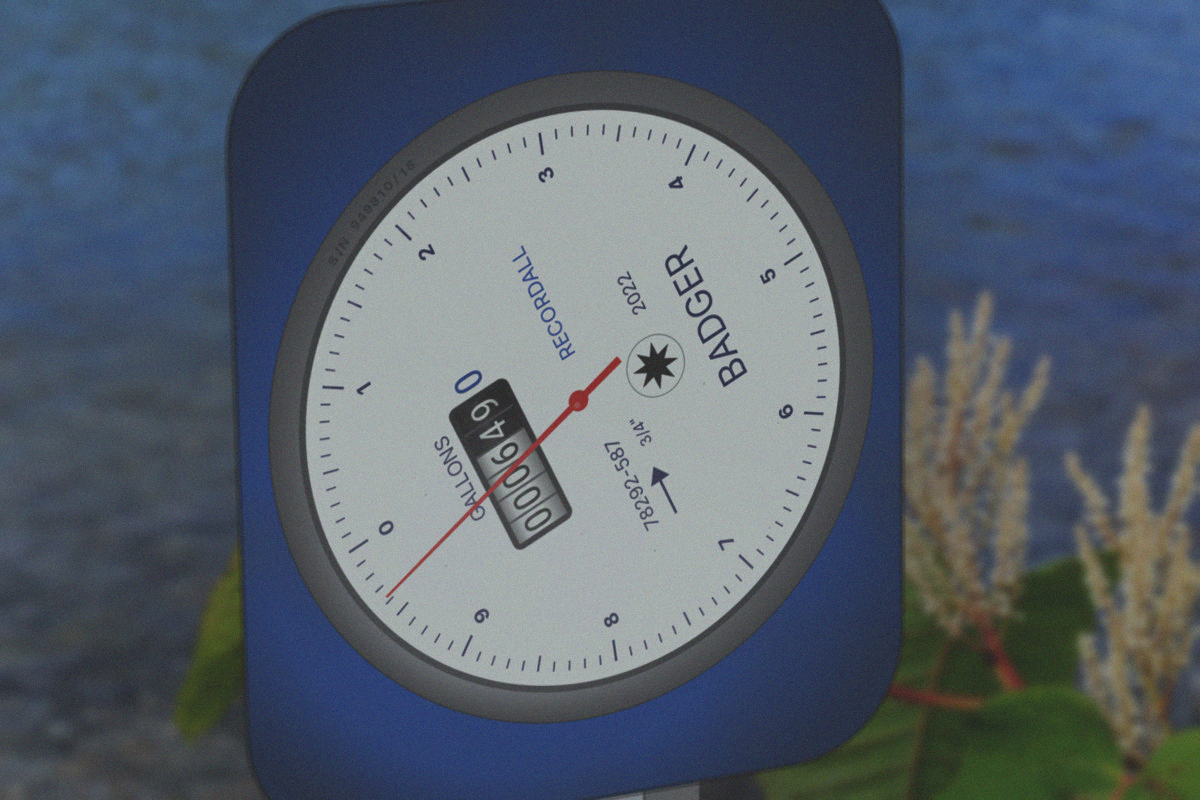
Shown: 6489.6
